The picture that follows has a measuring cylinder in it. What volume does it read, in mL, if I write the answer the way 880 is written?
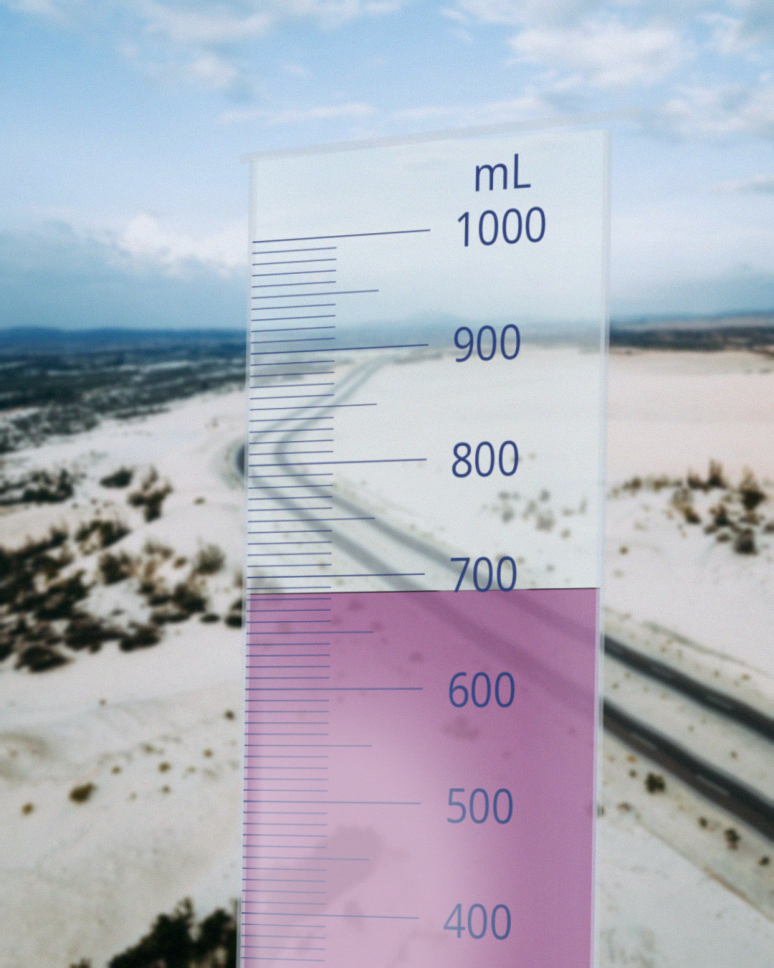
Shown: 685
